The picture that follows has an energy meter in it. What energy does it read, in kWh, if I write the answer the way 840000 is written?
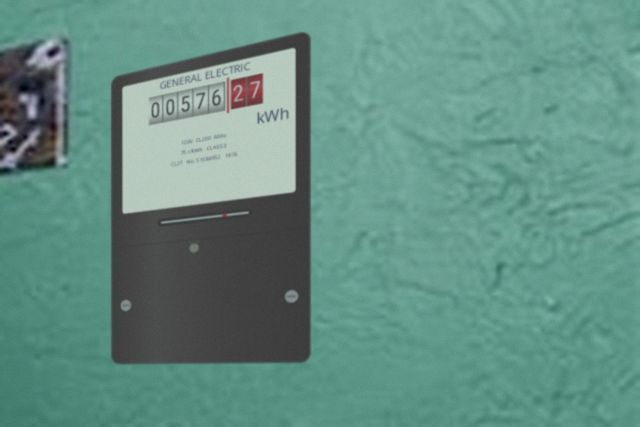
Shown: 576.27
